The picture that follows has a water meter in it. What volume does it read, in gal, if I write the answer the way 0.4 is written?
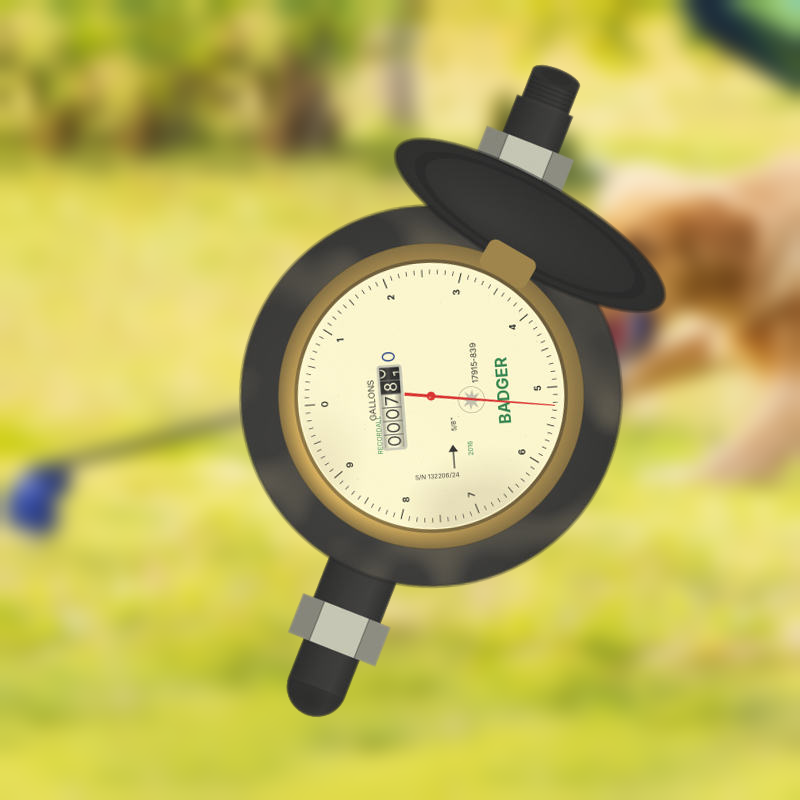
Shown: 7805.2
